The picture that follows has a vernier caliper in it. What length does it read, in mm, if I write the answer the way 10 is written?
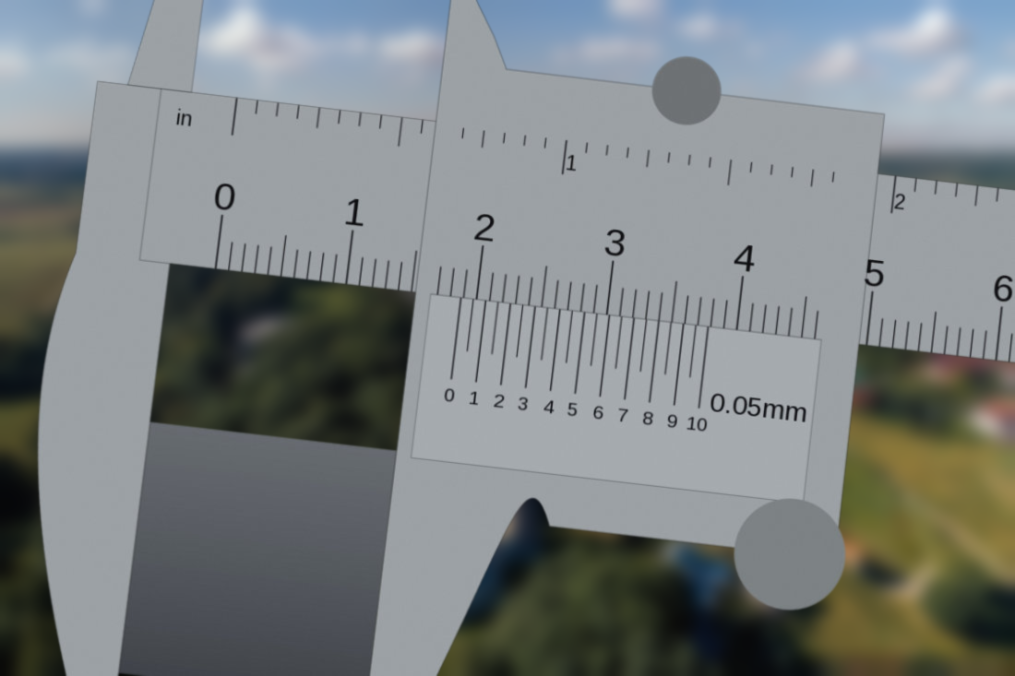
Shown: 18.8
